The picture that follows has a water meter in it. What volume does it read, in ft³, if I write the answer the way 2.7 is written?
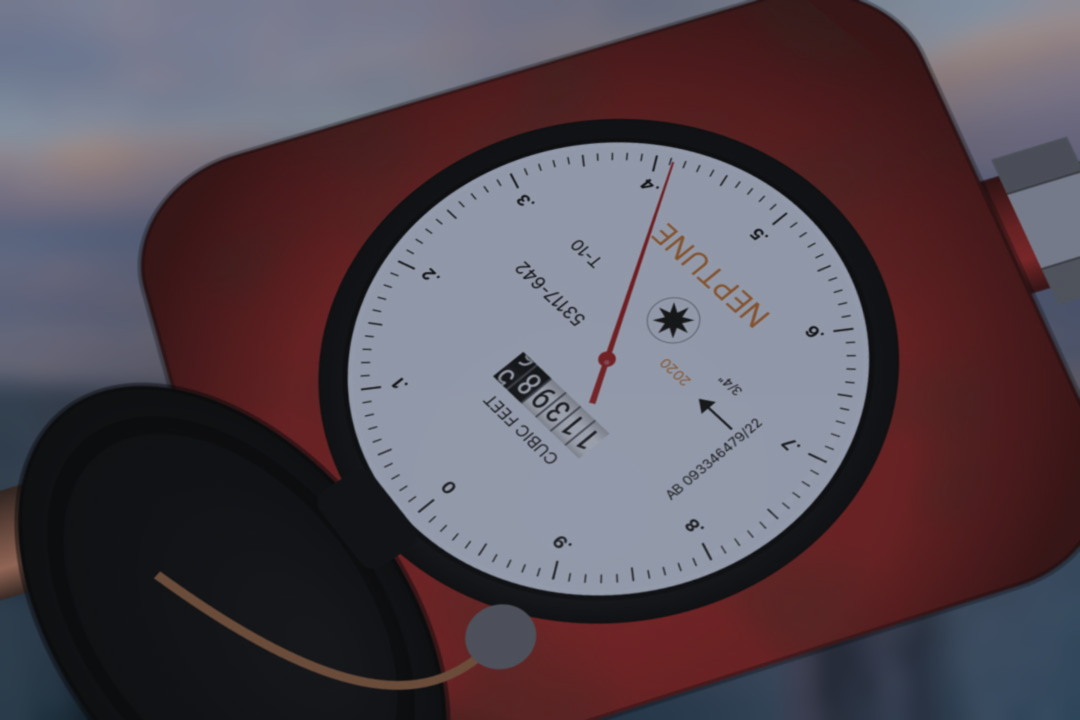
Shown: 113985.41
